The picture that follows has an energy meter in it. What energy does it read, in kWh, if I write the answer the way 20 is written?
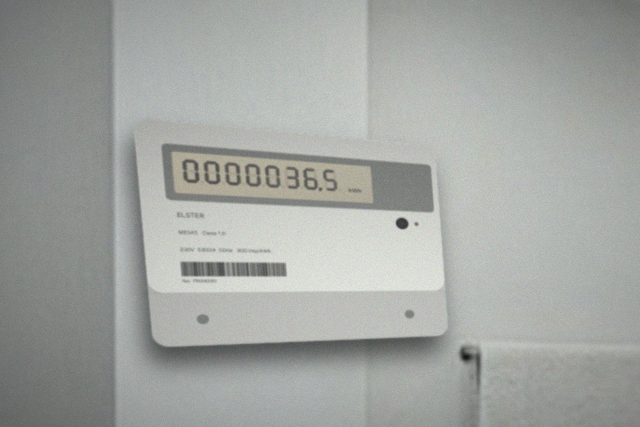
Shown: 36.5
